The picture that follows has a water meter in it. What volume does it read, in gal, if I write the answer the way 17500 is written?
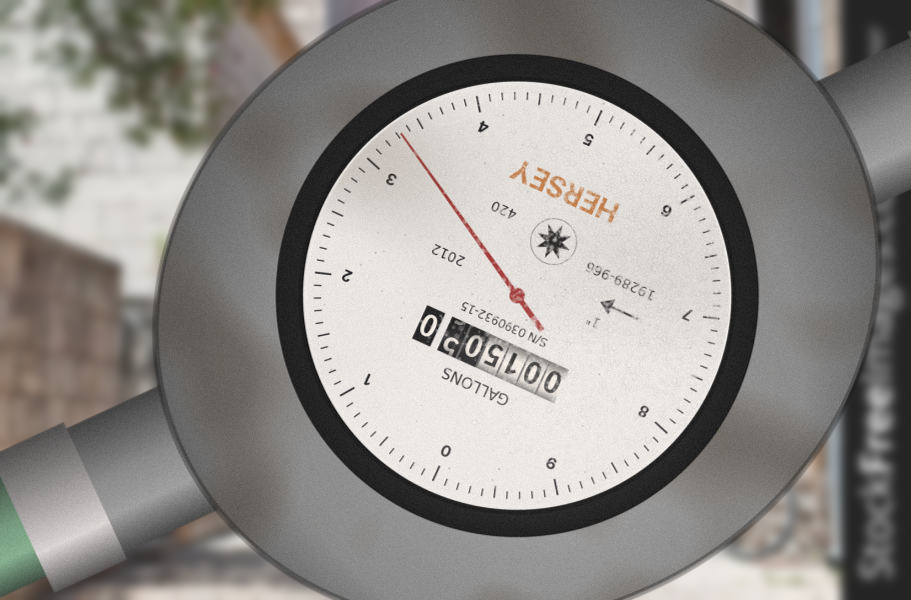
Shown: 15053.3
